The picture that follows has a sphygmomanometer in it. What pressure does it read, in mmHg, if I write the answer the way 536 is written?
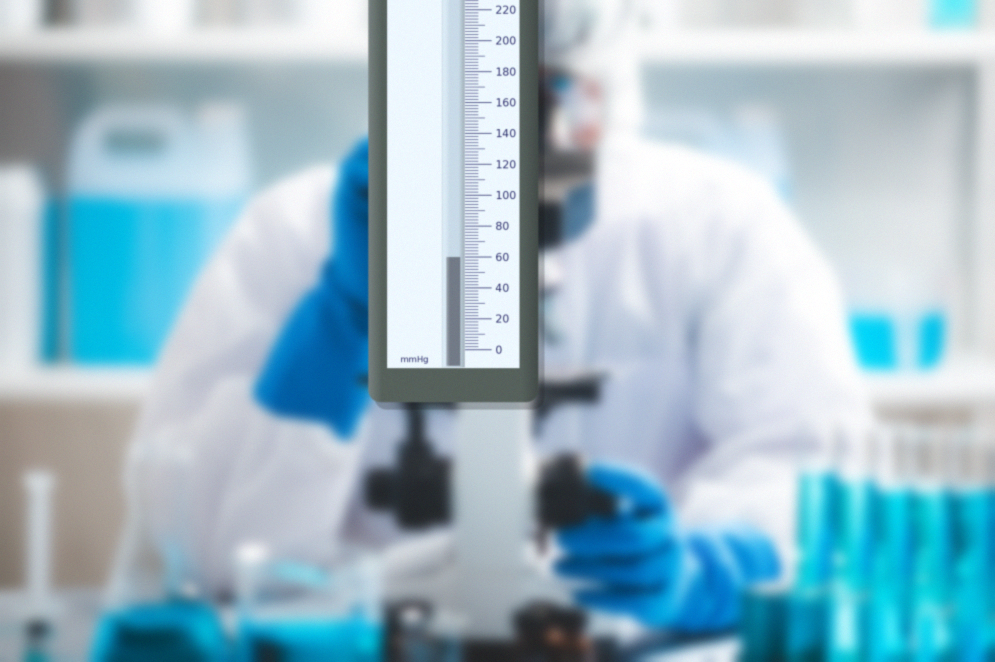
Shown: 60
